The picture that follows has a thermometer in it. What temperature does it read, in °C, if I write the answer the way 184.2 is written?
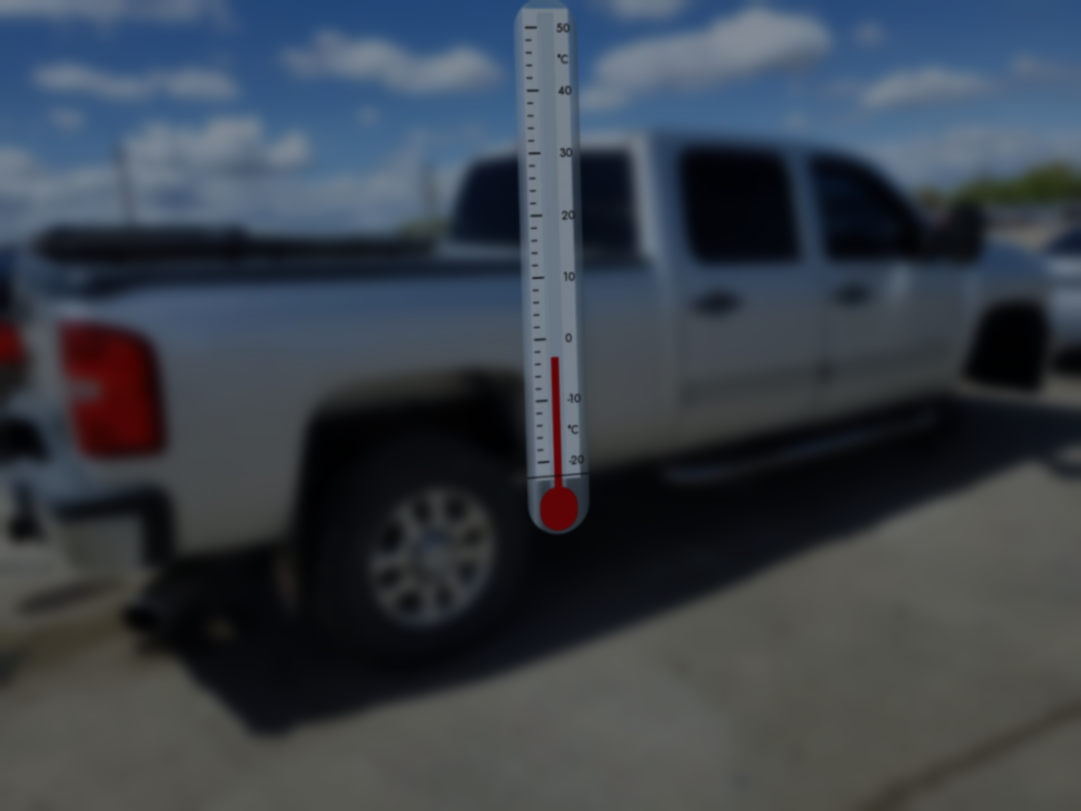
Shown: -3
